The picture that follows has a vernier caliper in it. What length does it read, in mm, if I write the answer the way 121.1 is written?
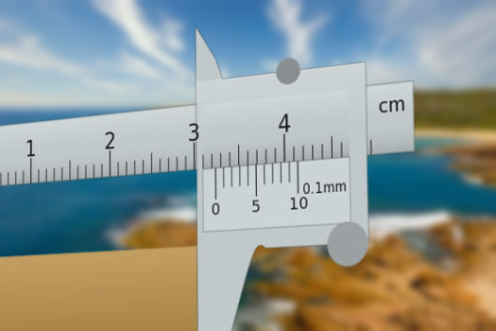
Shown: 32.4
